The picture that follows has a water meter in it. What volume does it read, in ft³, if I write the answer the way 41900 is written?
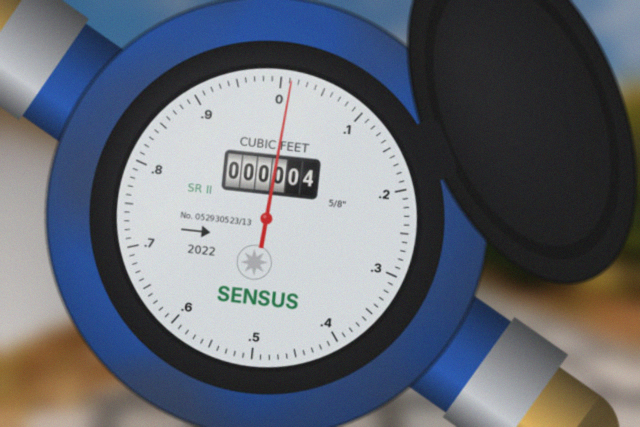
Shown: 4.01
